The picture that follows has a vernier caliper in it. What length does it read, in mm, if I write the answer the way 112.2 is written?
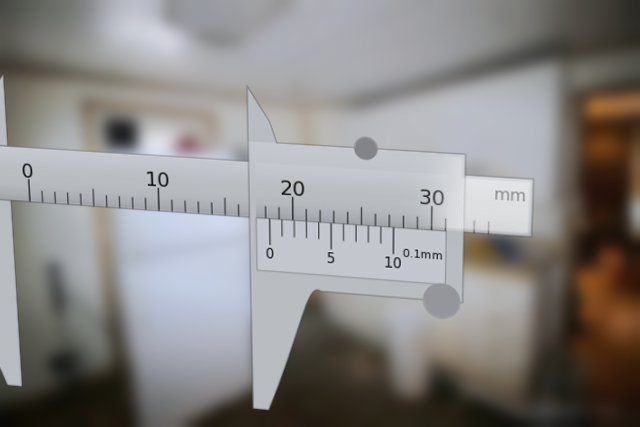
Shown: 18.3
